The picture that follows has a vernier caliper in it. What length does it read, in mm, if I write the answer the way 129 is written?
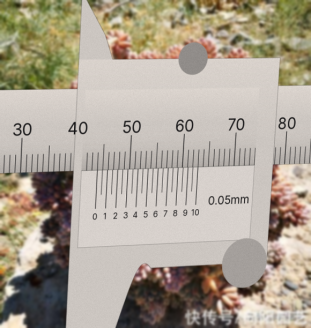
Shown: 44.0
